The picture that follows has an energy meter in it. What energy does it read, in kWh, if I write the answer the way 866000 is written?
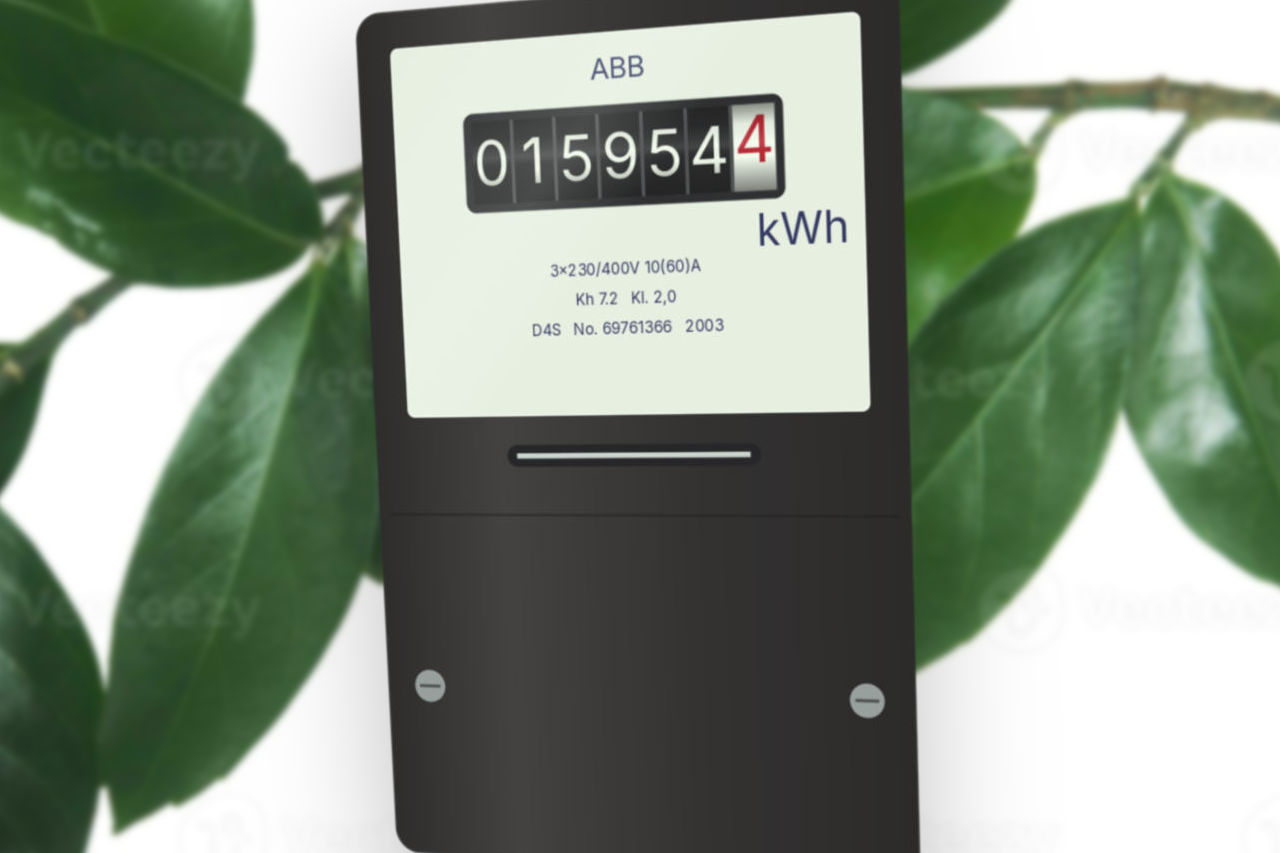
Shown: 15954.4
